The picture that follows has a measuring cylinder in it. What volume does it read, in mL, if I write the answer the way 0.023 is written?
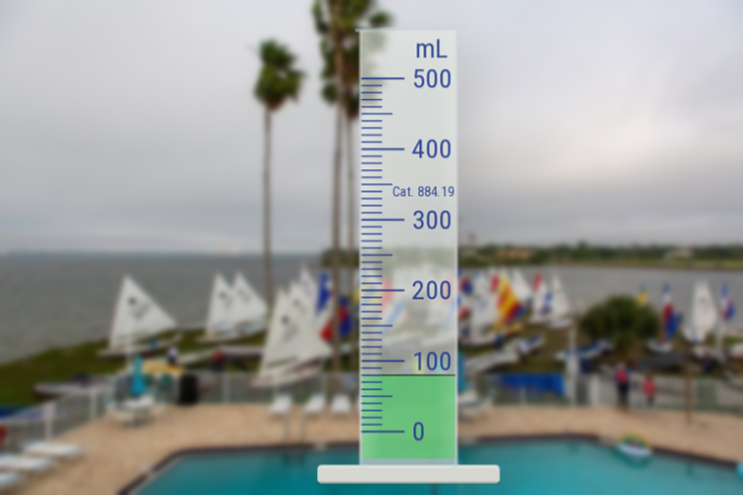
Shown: 80
